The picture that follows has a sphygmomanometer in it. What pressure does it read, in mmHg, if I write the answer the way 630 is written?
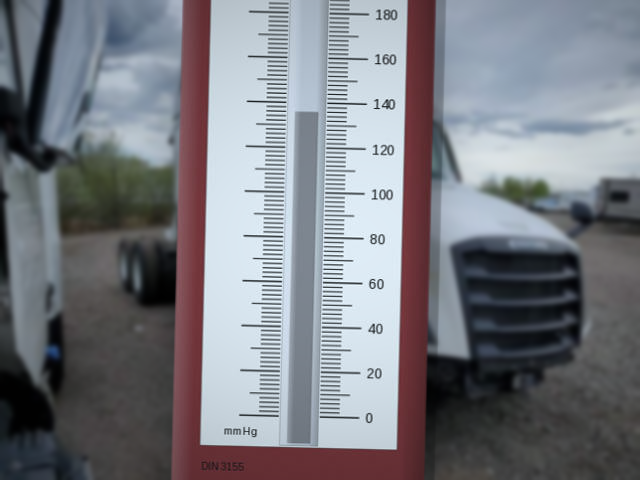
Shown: 136
